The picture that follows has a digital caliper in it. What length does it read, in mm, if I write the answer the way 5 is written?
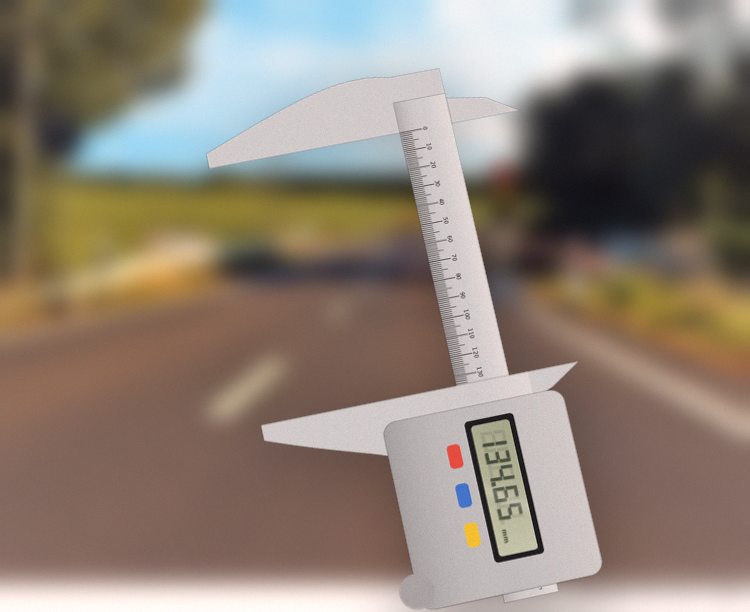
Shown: 134.65
